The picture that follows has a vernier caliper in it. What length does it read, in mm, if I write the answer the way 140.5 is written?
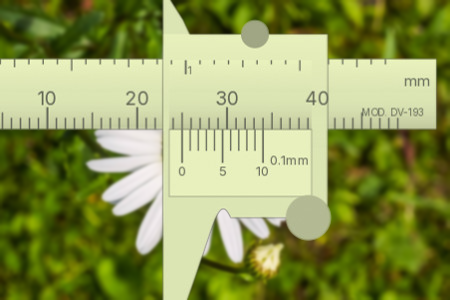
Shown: 25.0
